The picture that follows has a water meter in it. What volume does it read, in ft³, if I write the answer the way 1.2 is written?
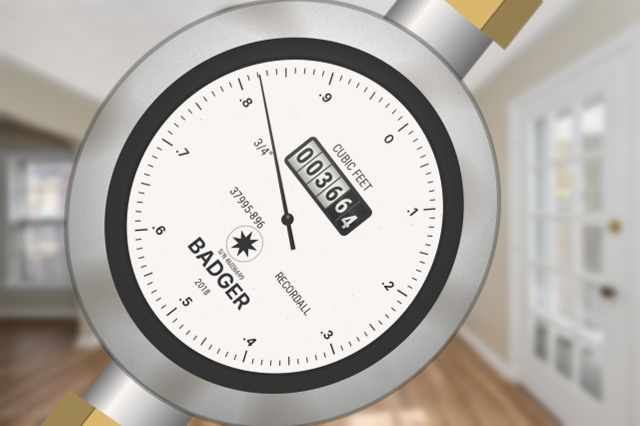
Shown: 3663.82
